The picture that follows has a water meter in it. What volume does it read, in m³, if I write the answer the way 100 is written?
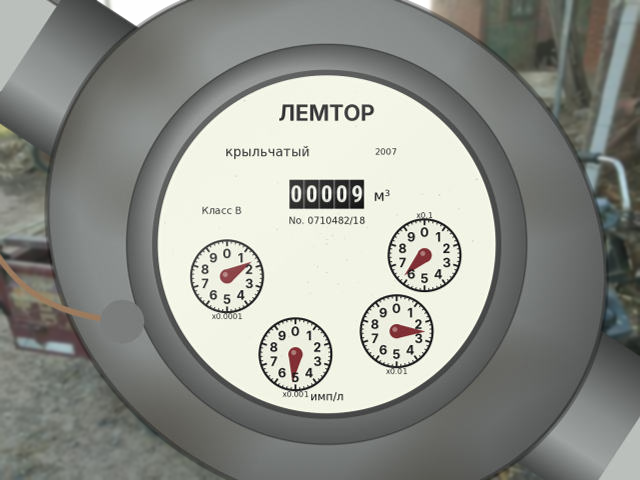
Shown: 9.6251
